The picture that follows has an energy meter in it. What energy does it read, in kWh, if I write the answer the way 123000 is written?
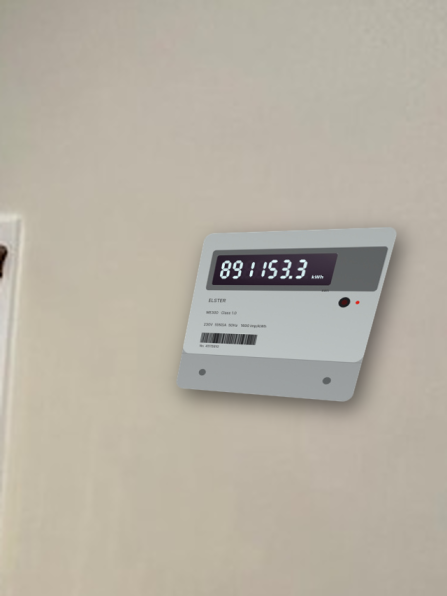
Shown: 891153.3
